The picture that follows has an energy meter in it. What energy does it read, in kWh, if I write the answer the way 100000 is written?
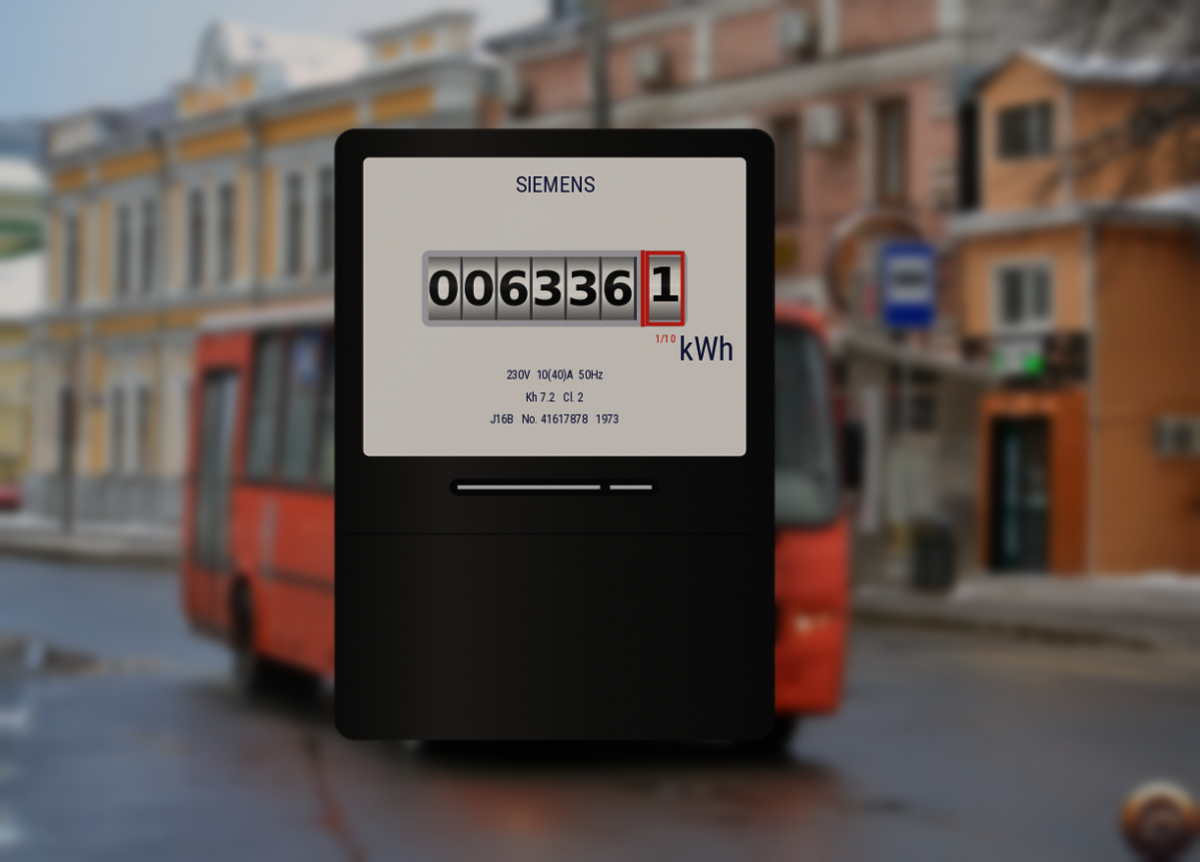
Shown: 6336.1
